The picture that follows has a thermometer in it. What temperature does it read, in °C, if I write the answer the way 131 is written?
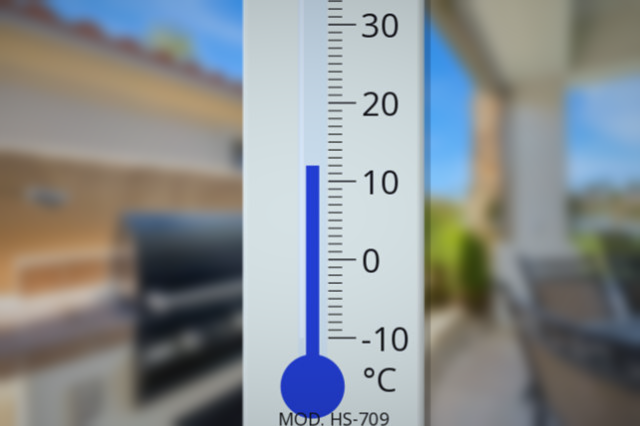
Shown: 12
